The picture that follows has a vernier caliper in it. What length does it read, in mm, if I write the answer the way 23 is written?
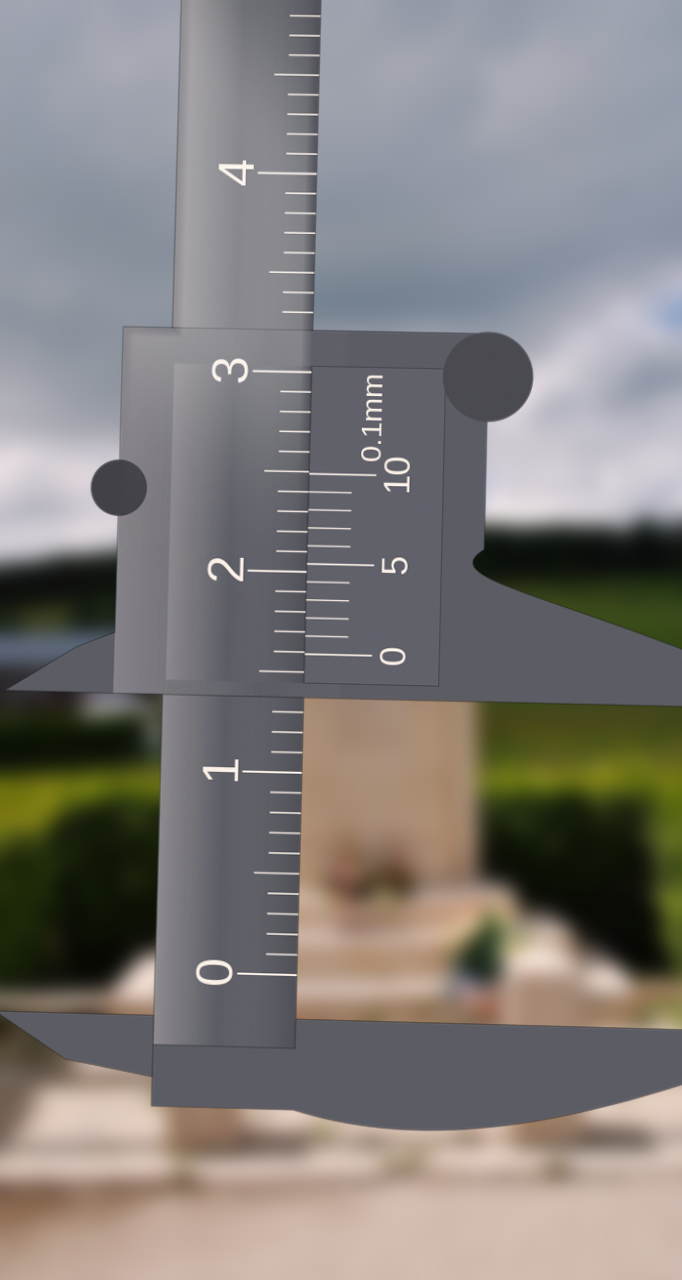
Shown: 15.9
